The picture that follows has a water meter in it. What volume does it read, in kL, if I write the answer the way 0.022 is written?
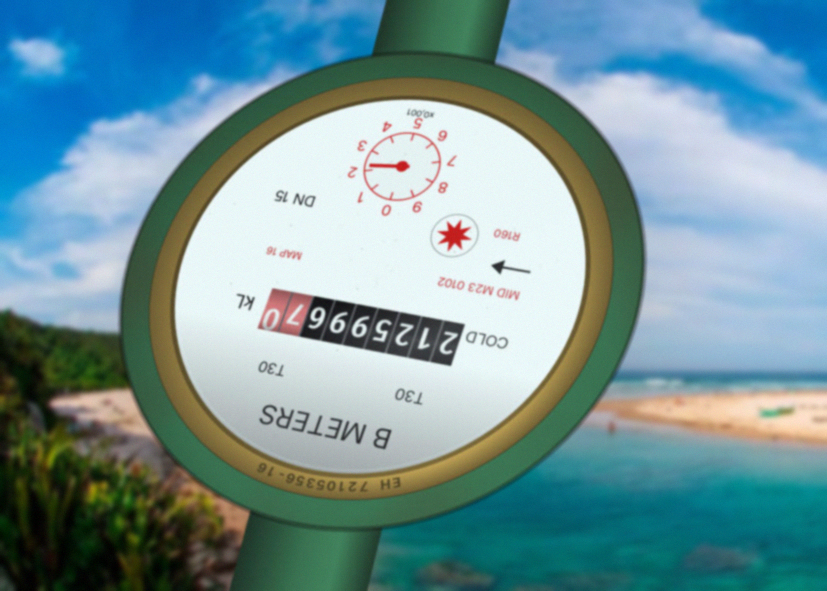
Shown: 2125996.702
